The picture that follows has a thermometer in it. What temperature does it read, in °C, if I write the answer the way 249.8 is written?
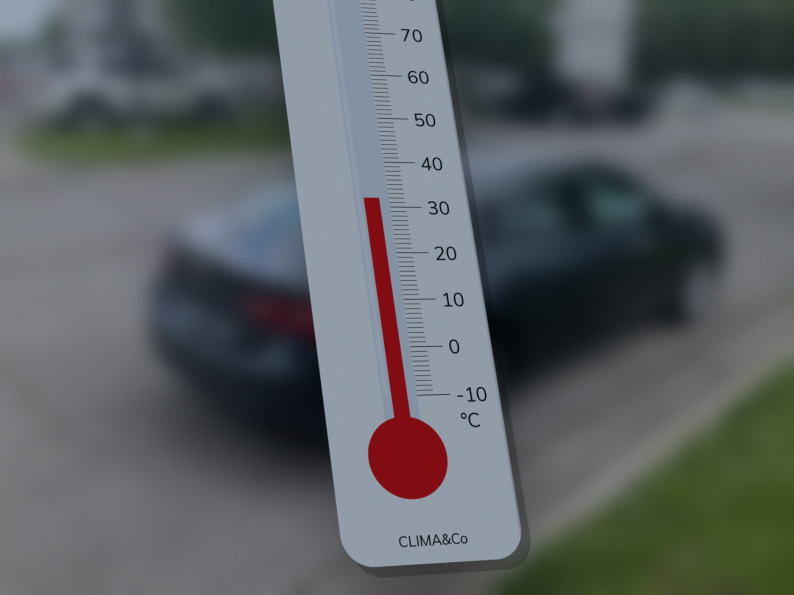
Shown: 32
